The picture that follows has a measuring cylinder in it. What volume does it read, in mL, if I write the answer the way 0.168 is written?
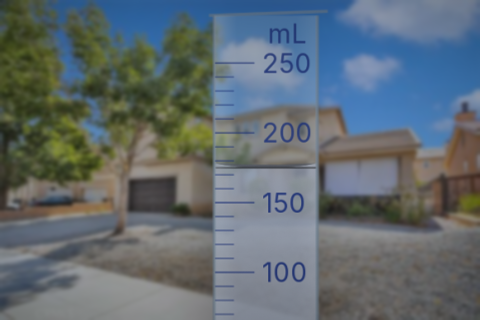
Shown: 175
